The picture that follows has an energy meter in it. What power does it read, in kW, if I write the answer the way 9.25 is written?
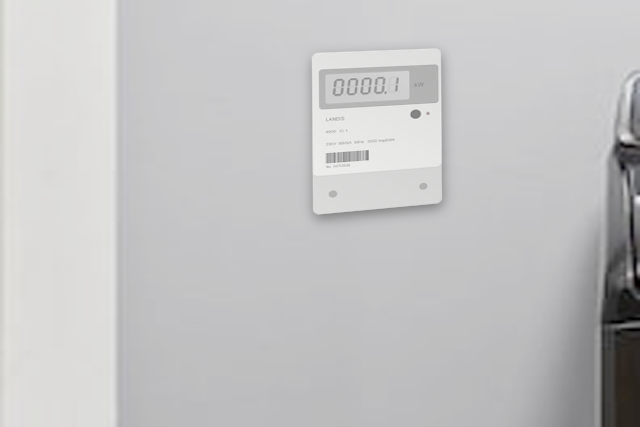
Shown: 0.1
